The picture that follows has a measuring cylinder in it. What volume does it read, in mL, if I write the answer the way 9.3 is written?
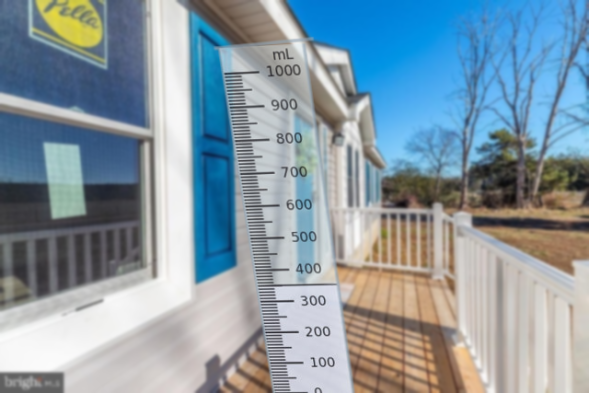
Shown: 350
